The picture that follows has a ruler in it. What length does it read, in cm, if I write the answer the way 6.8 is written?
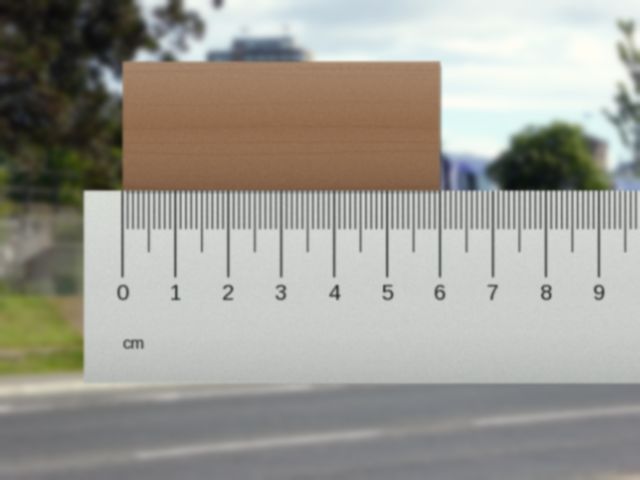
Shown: 6
